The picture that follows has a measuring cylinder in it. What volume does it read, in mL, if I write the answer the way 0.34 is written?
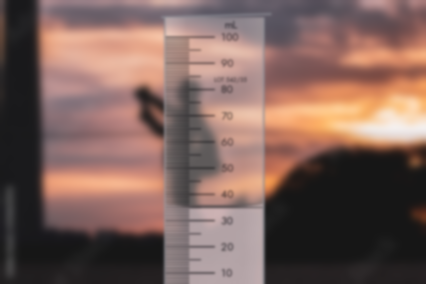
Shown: 35
